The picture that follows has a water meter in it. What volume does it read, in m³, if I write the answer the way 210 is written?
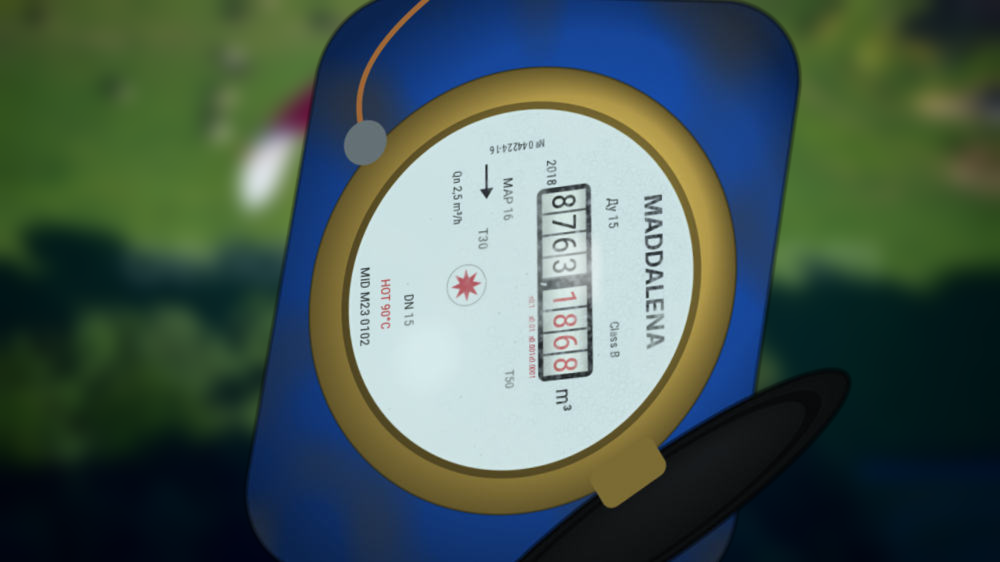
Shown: 8763.1868
